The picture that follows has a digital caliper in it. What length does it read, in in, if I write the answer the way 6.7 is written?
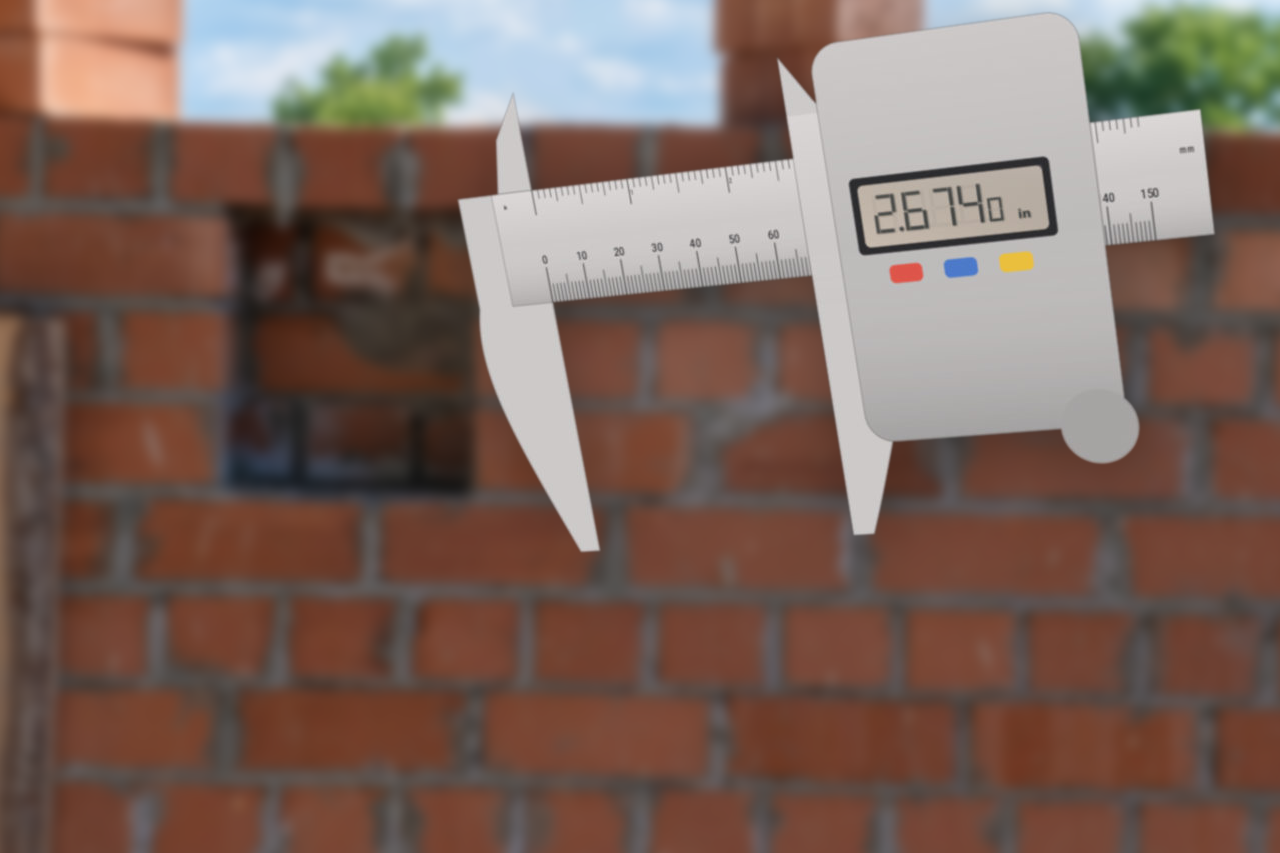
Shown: 2.6740
